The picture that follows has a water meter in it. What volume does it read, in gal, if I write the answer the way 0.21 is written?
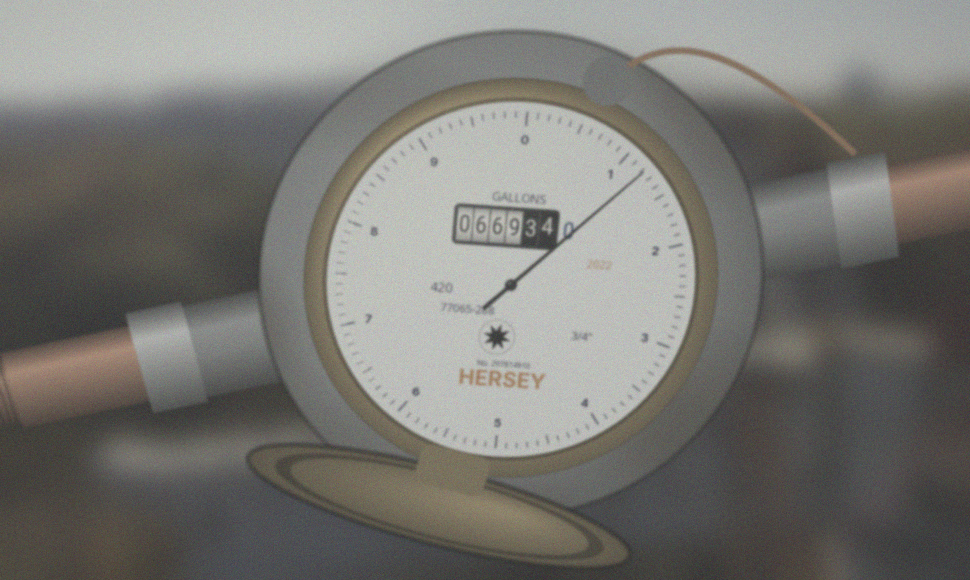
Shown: 669341.2
